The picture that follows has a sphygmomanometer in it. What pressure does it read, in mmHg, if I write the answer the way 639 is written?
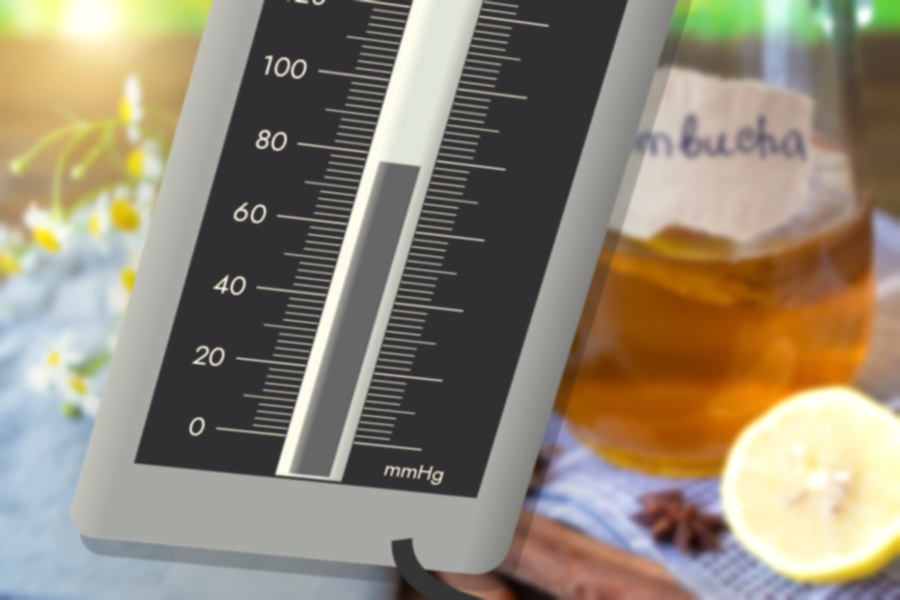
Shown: 78
